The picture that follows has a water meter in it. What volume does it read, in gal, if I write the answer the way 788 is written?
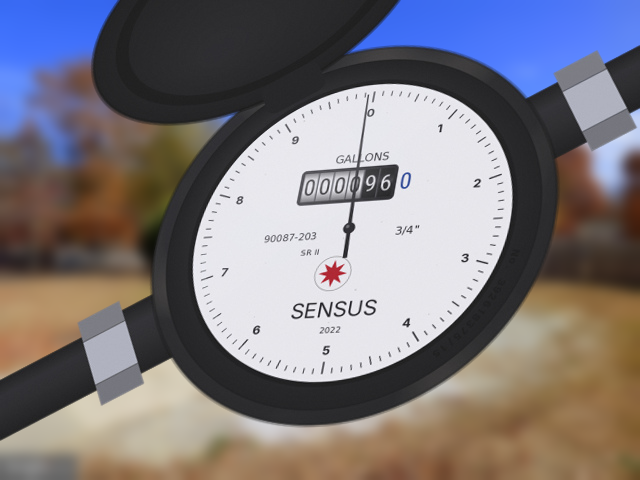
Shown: 959.9
